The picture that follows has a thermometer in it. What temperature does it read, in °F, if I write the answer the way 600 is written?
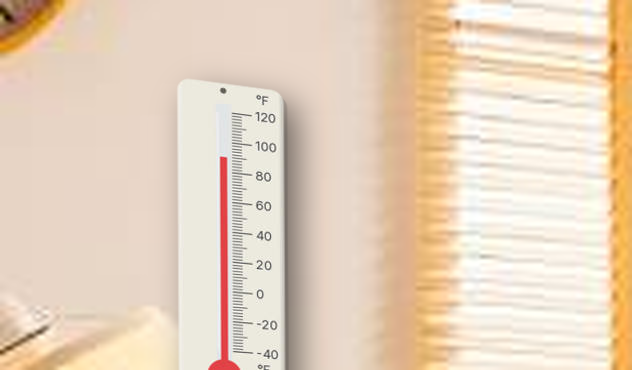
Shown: 90
